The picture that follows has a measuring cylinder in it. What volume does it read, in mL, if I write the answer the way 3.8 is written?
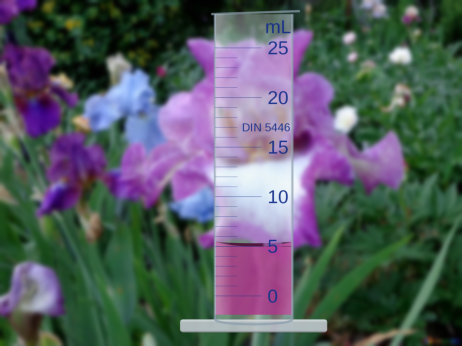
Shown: 5
